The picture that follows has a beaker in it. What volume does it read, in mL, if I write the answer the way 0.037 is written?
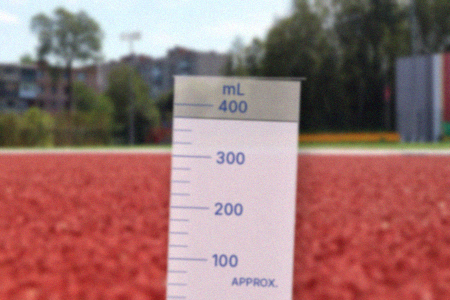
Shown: 375
